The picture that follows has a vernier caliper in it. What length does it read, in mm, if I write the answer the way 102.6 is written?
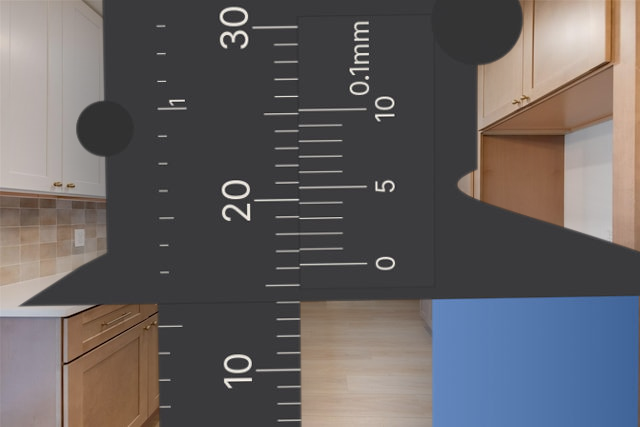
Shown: 16.2
